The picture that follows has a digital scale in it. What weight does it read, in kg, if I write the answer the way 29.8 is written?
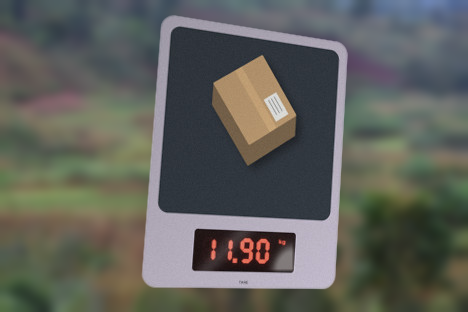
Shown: 11.90
